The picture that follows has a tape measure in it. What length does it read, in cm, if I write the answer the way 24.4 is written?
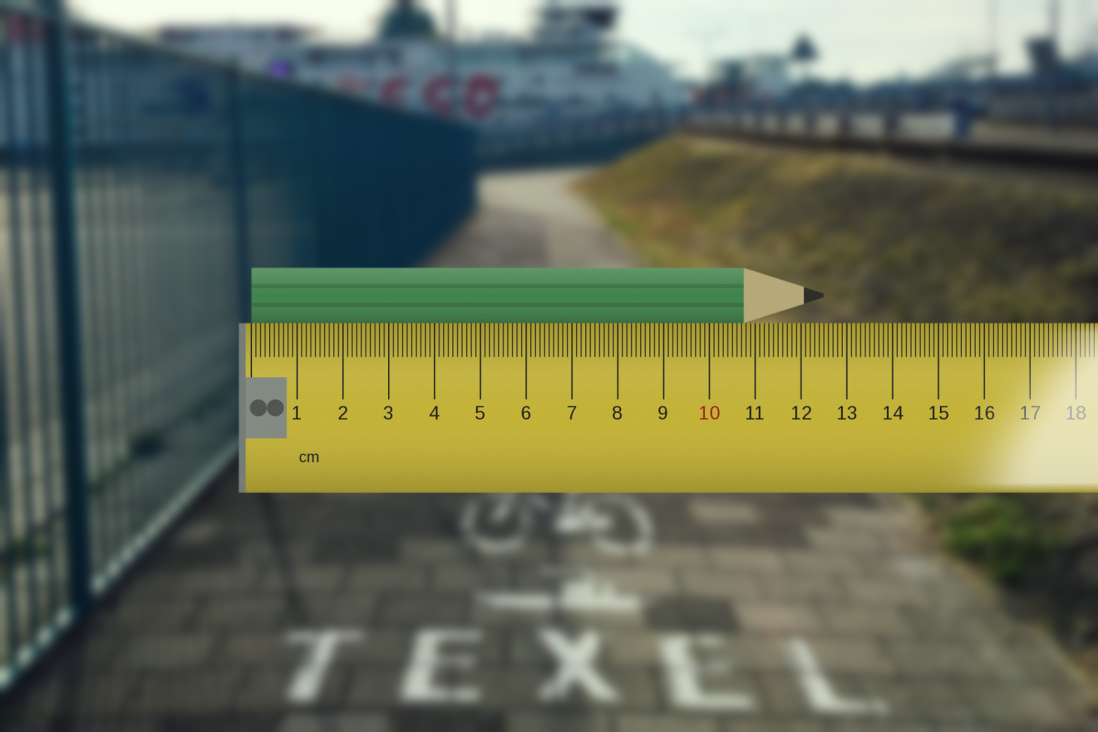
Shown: 12.5
